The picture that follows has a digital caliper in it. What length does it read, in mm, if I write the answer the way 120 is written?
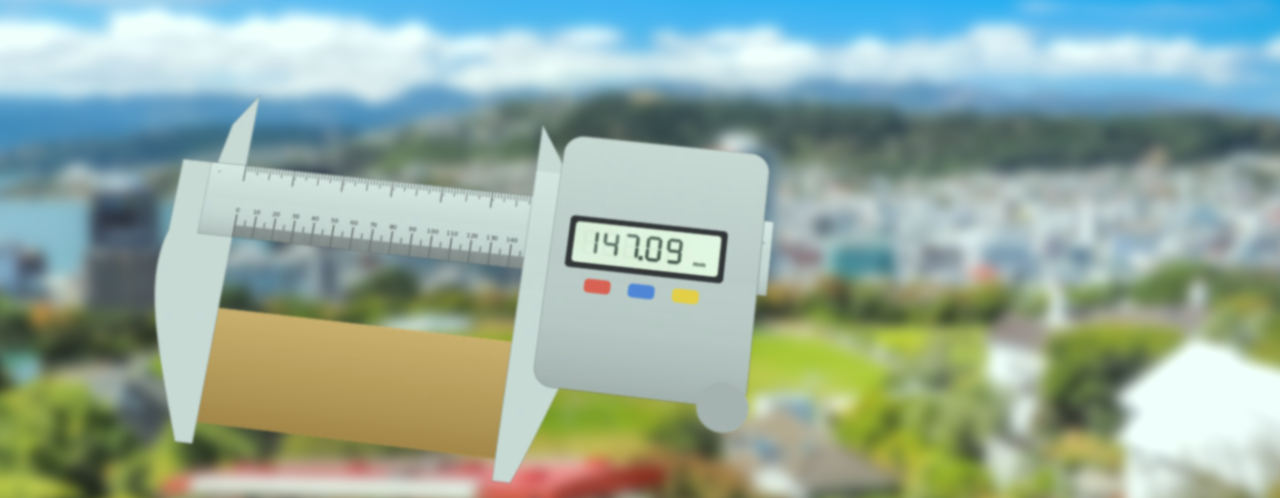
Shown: 147.09
